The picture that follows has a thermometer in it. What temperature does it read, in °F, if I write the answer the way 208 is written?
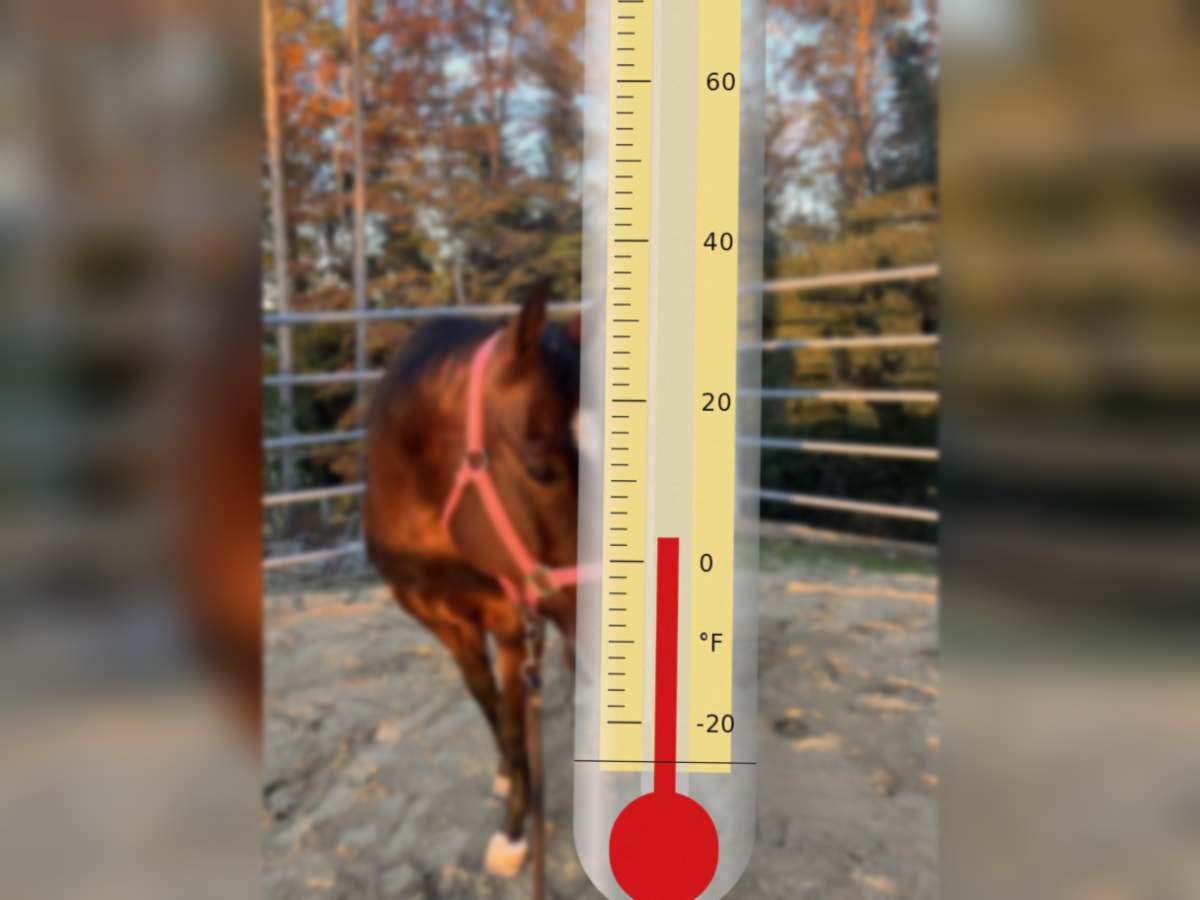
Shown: 3
